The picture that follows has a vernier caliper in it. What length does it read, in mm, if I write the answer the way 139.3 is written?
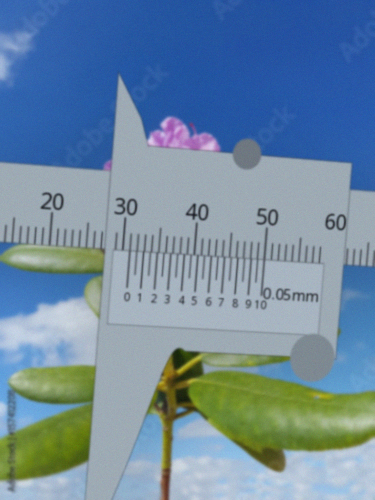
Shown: 31.0
